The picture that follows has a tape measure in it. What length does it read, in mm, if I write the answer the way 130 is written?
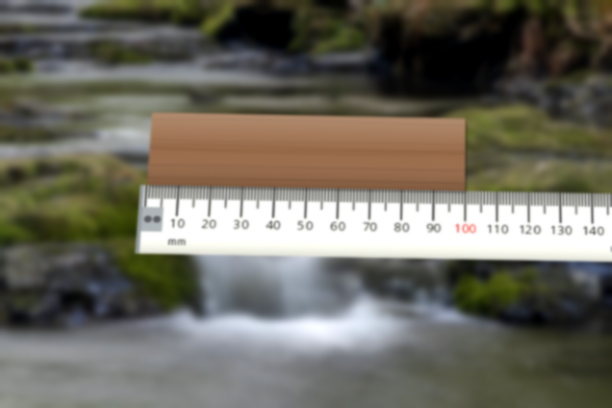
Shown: 100
